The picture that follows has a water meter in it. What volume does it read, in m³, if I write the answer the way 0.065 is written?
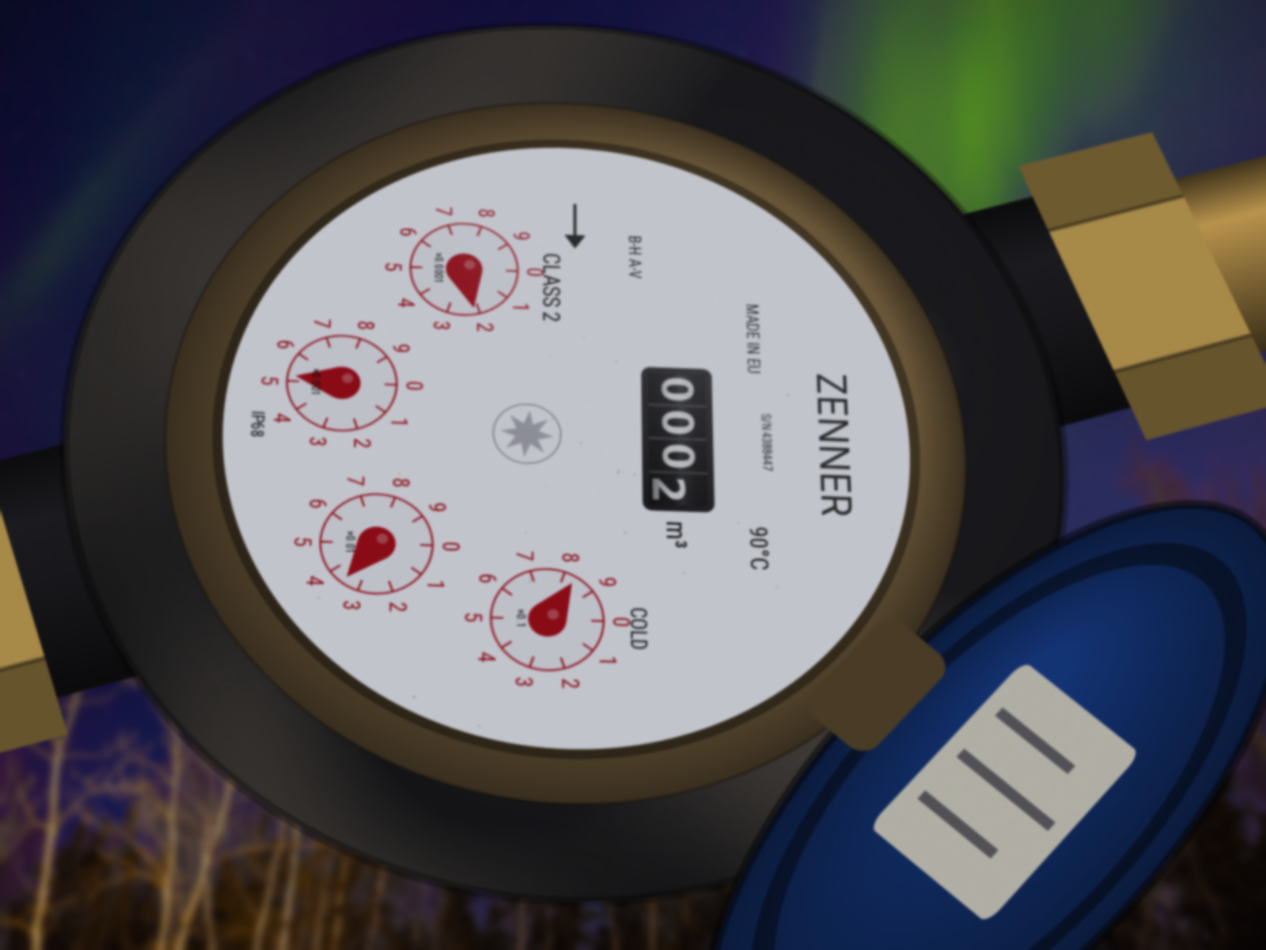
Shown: 1.8352
